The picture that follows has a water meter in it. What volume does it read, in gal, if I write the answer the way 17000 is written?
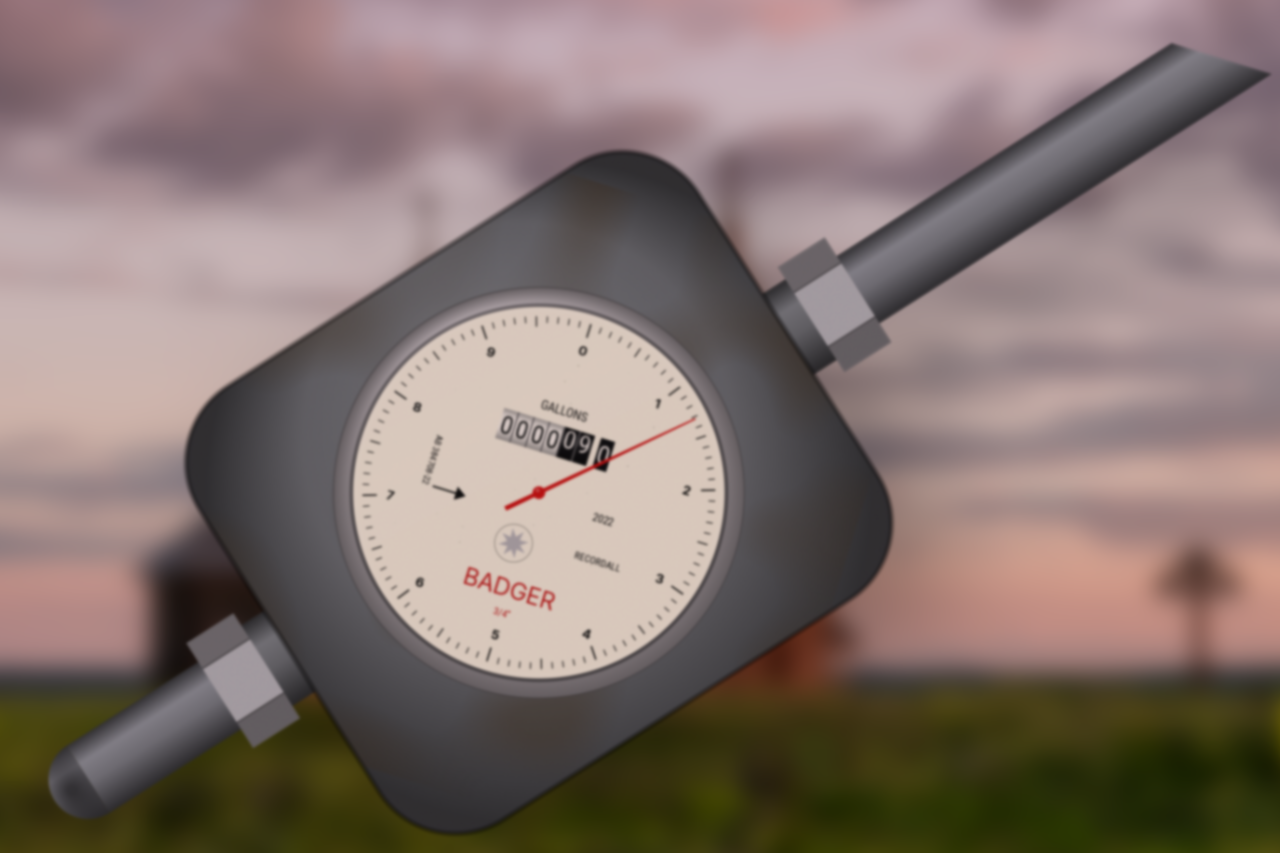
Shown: 91.3
